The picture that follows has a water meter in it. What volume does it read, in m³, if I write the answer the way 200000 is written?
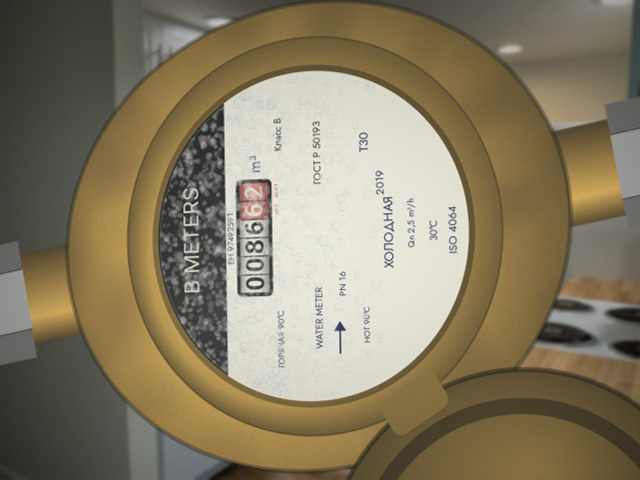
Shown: 86.62
